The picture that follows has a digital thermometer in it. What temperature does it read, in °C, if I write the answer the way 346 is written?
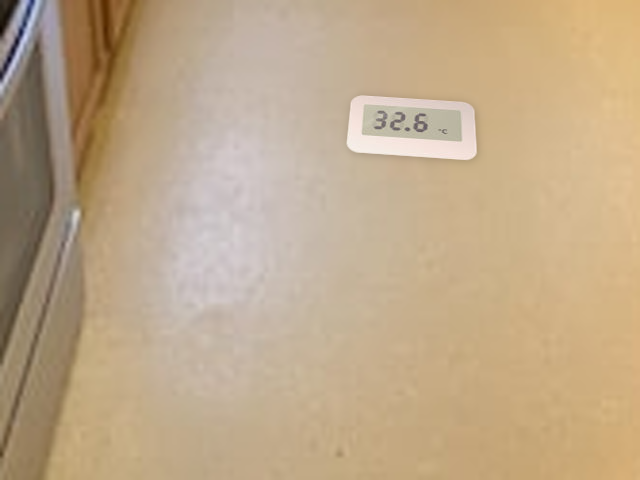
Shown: 32.6
